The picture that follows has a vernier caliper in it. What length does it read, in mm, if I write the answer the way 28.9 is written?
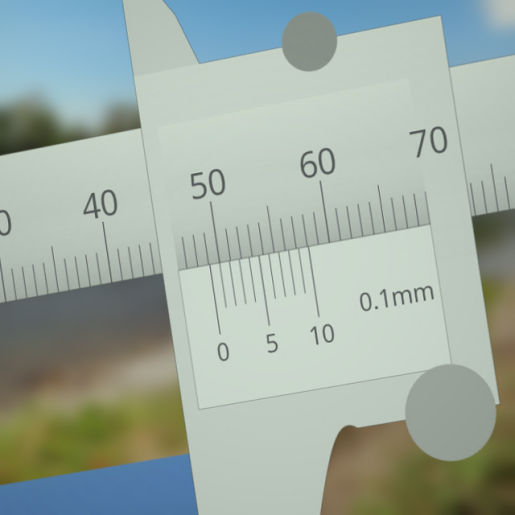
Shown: 49.1
